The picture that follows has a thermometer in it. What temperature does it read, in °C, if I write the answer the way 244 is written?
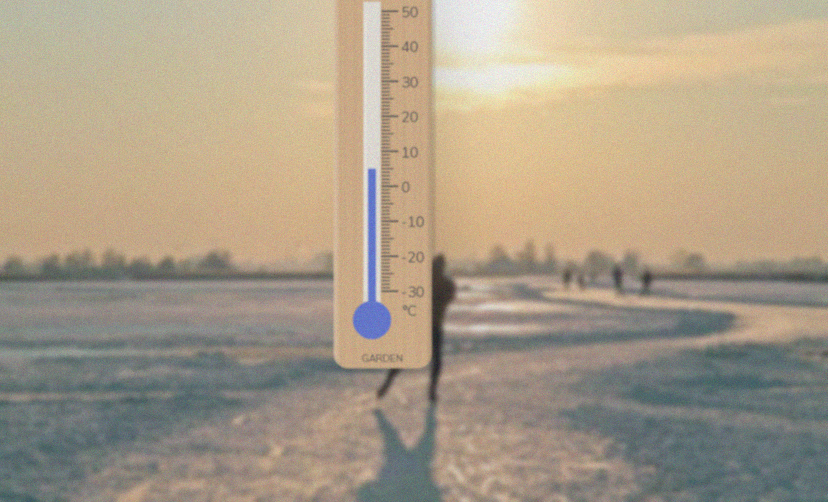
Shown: 5
